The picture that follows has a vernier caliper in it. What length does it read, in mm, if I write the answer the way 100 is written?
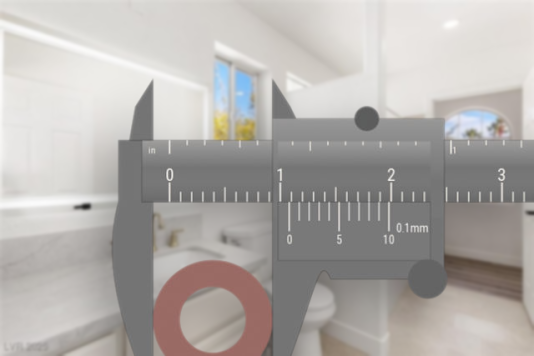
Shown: 10.8
